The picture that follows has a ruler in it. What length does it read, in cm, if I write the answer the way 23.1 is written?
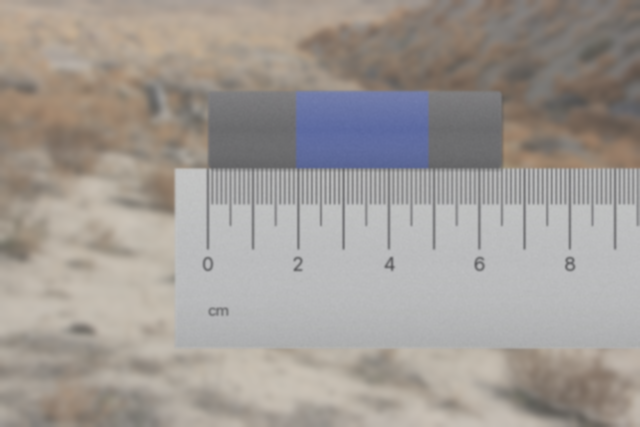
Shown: 6.5
